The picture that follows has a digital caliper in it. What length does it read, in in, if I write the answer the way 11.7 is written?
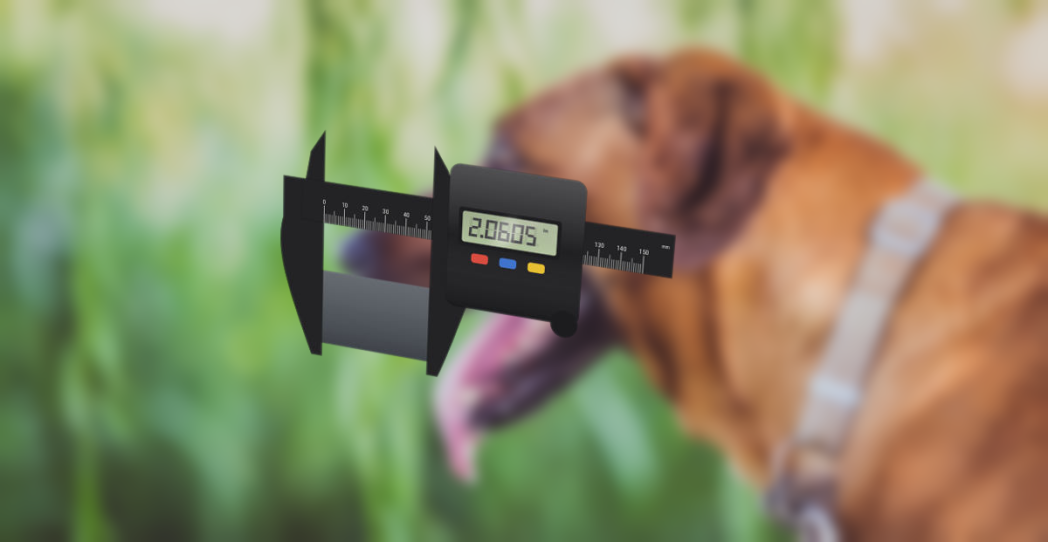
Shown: 2.0605
